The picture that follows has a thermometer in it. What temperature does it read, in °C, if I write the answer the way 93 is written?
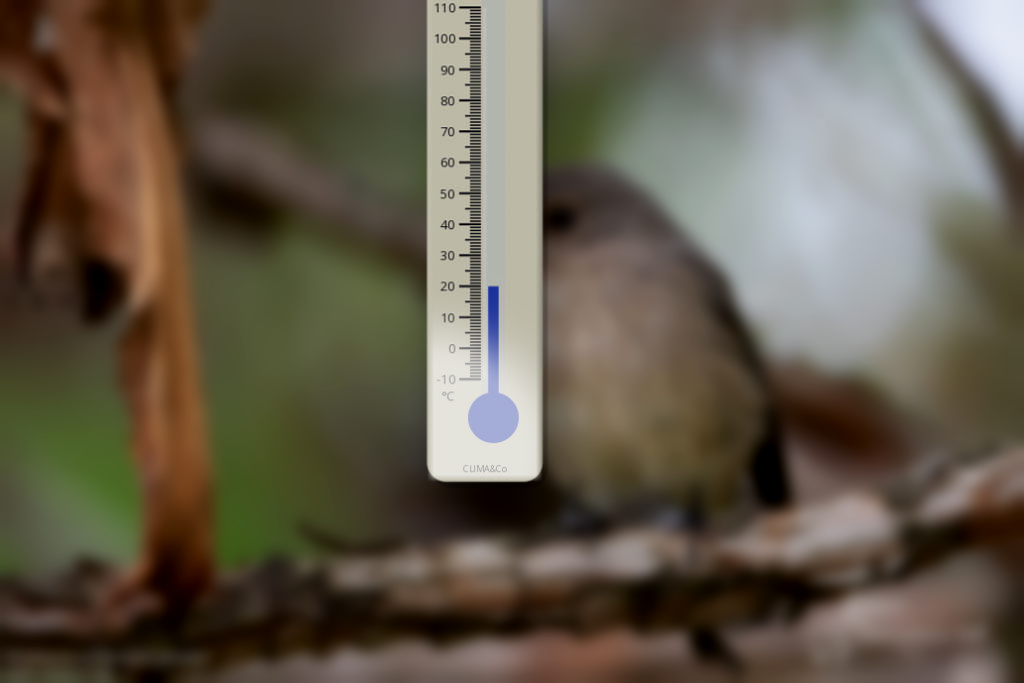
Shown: 20
